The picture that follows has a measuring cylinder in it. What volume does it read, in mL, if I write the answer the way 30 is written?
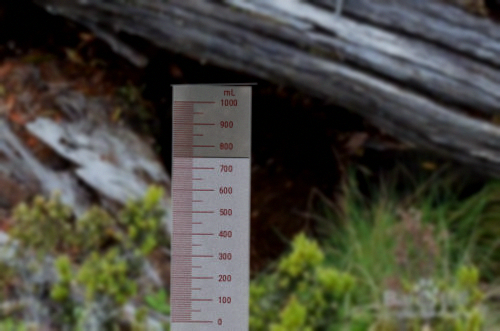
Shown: 750
